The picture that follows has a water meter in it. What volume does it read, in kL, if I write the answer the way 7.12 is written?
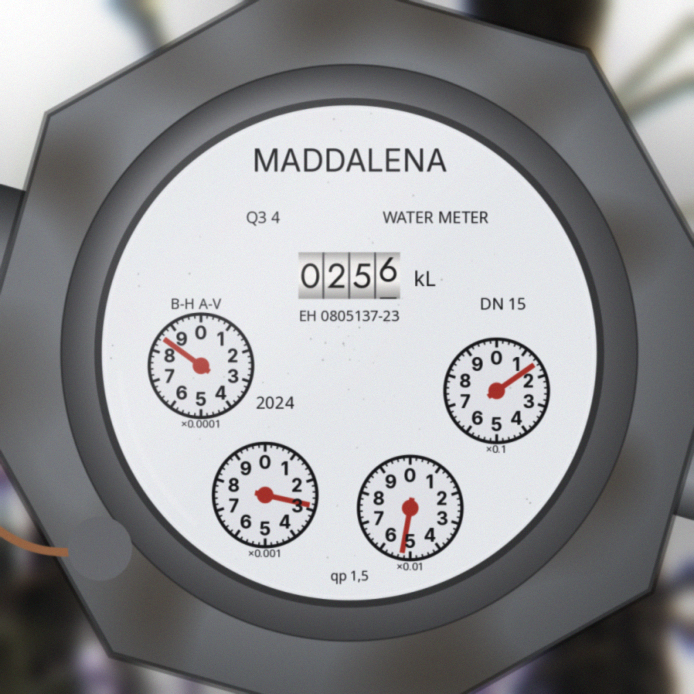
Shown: 256.1528
